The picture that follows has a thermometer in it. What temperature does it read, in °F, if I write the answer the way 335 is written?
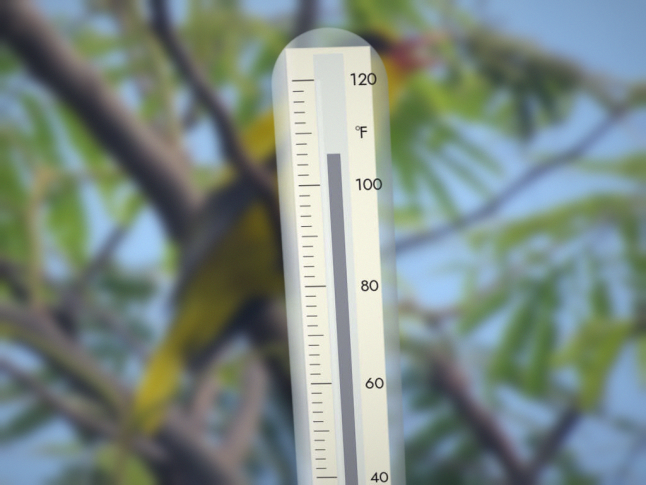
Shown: 106
